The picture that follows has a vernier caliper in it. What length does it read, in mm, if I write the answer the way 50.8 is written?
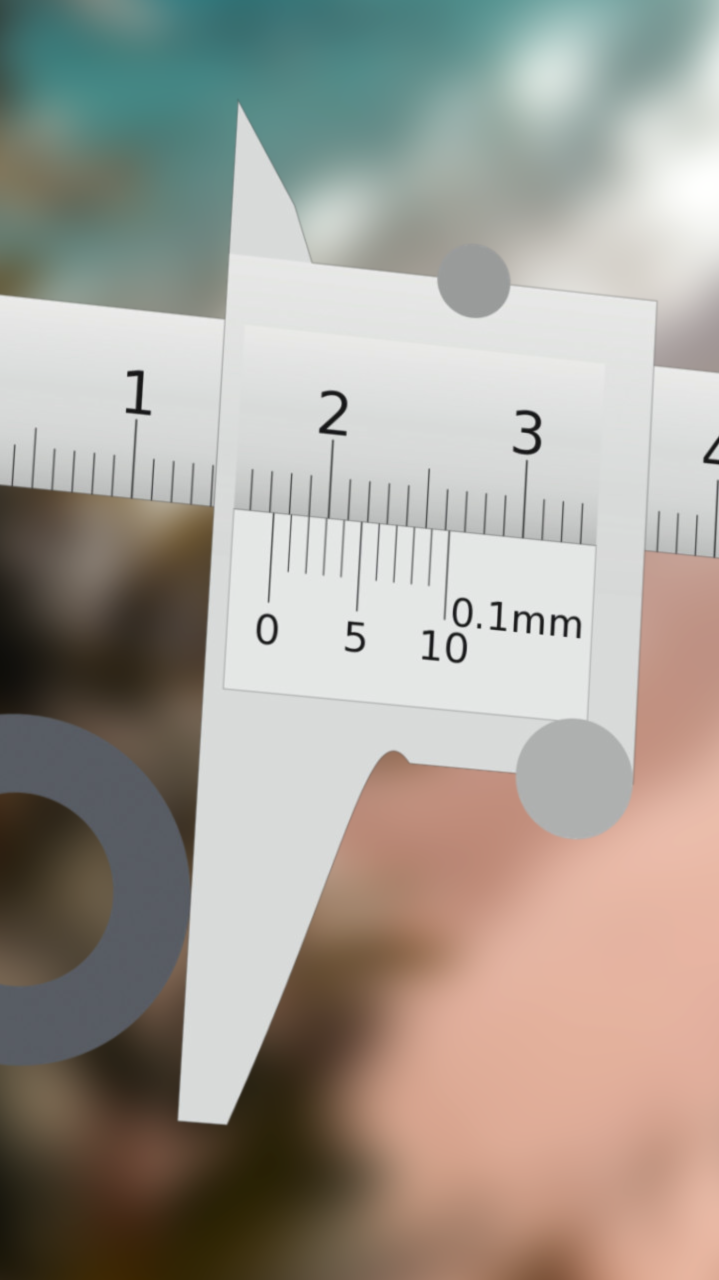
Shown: 17.2
